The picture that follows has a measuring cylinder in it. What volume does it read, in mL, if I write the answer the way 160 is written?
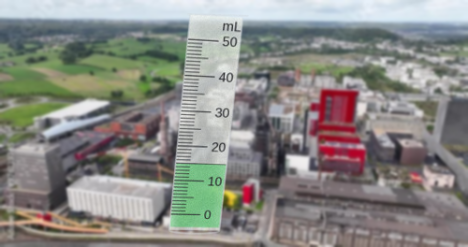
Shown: 15
